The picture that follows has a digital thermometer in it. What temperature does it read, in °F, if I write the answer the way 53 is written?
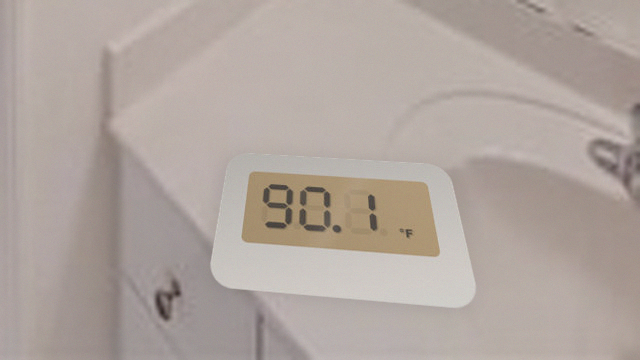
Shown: 90.1
